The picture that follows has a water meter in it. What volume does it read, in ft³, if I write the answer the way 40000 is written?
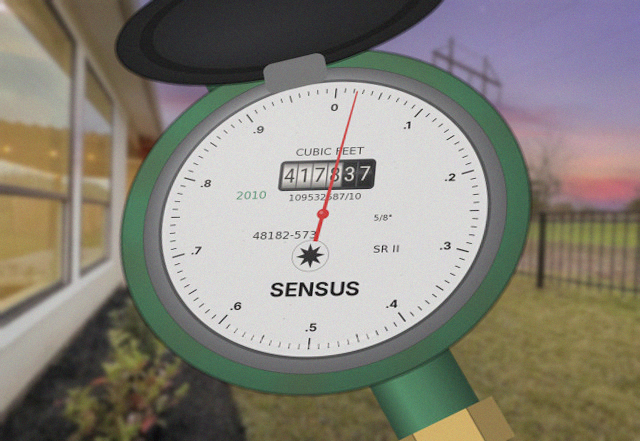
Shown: 417837.02
